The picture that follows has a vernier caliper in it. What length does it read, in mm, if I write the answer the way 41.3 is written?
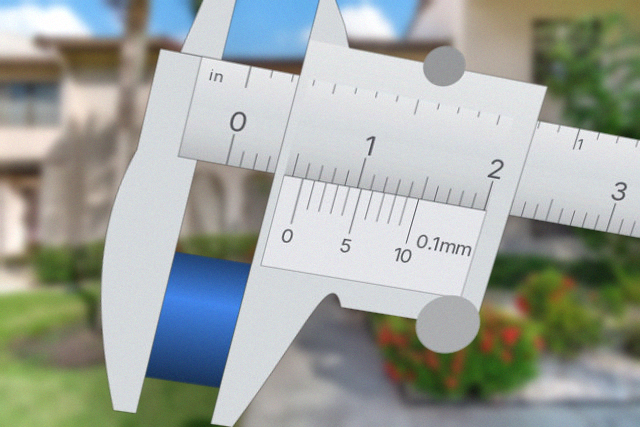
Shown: 5.8
